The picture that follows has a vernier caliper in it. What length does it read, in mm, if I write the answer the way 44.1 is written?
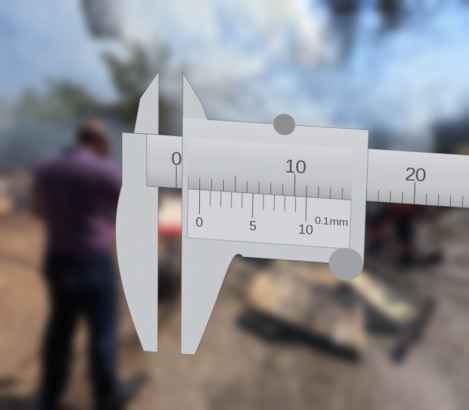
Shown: 2.0
